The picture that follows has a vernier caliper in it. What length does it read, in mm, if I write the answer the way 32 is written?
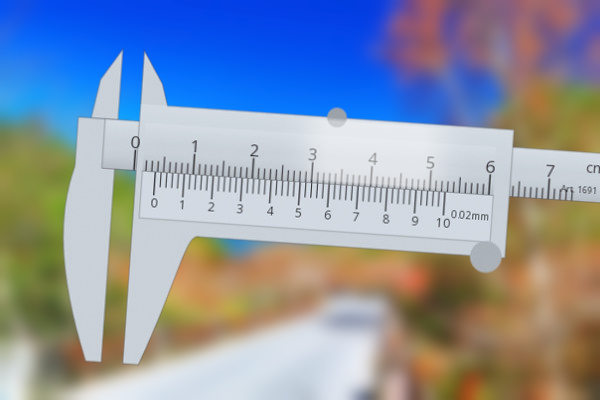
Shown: 3.6
